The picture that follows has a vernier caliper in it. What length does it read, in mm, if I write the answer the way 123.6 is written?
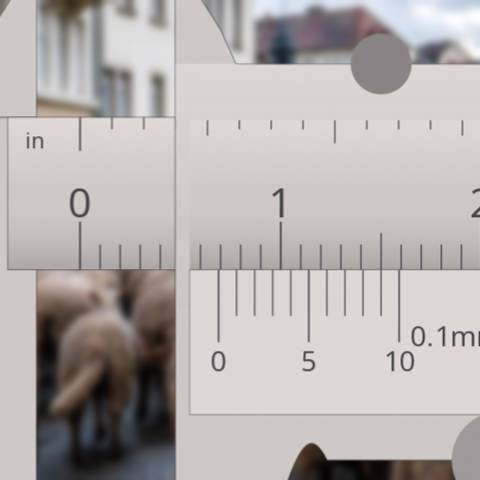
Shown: 6.9
